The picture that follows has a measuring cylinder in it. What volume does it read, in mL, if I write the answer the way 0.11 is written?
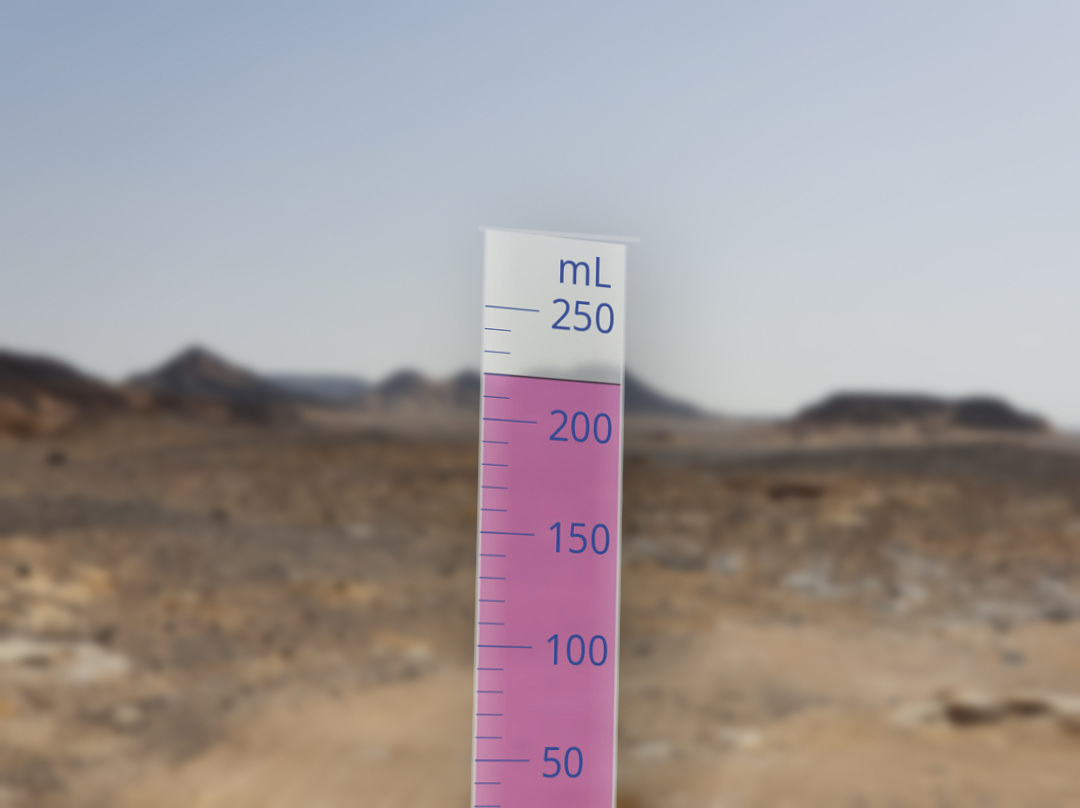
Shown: 220
